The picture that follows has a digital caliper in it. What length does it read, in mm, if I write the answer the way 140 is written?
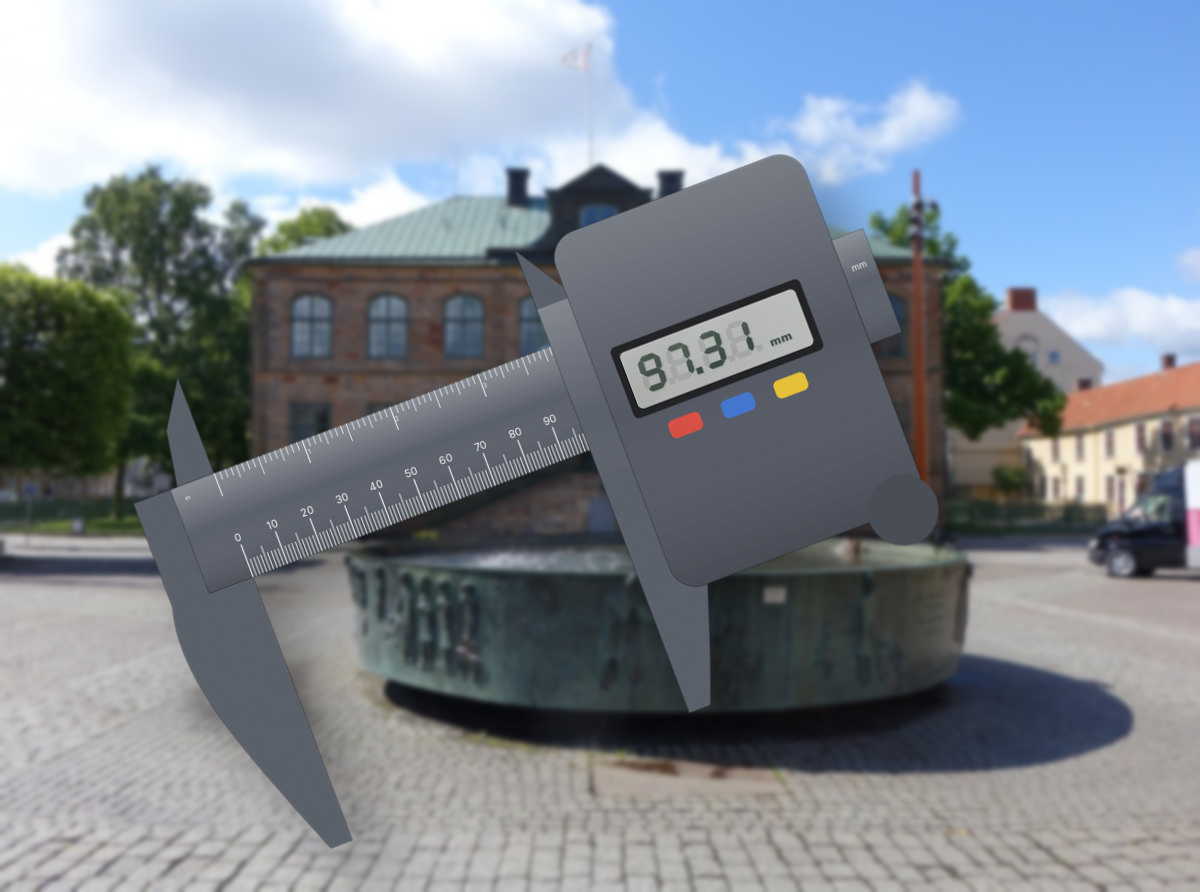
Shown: 97.31
